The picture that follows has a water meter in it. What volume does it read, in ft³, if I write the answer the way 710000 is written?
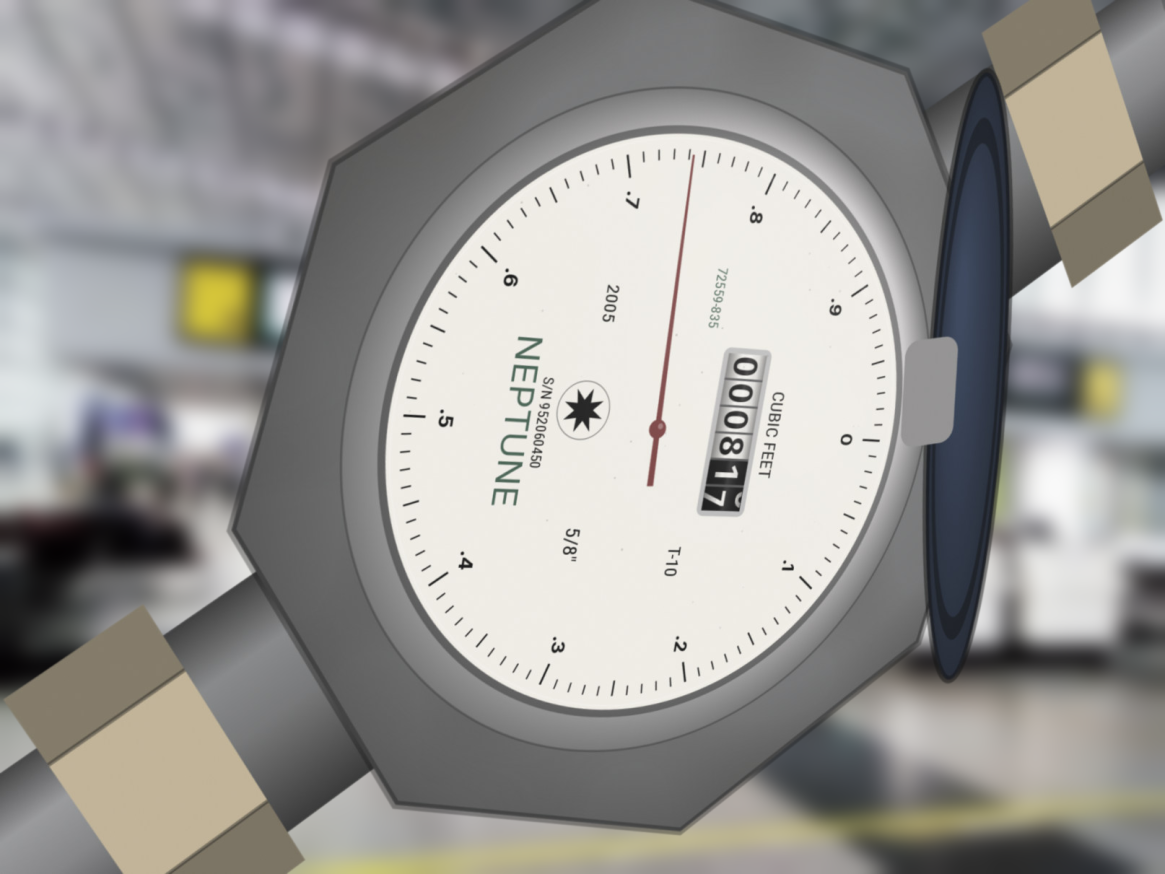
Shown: 816.74
